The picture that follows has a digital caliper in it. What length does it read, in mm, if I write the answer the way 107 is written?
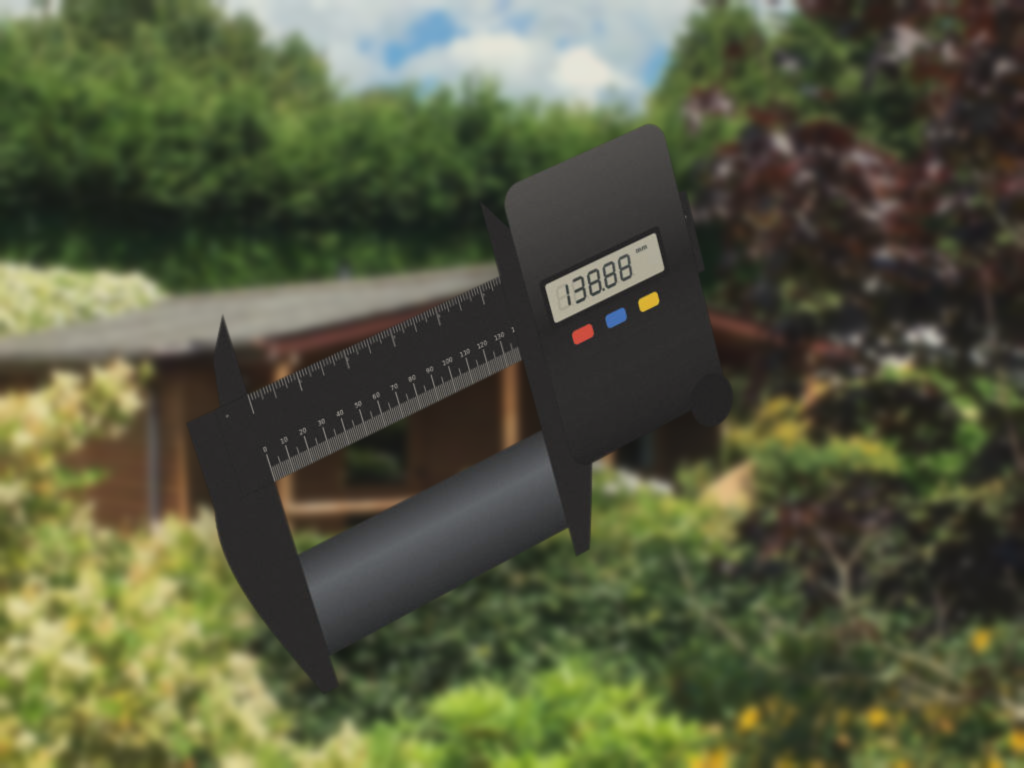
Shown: 138.88
